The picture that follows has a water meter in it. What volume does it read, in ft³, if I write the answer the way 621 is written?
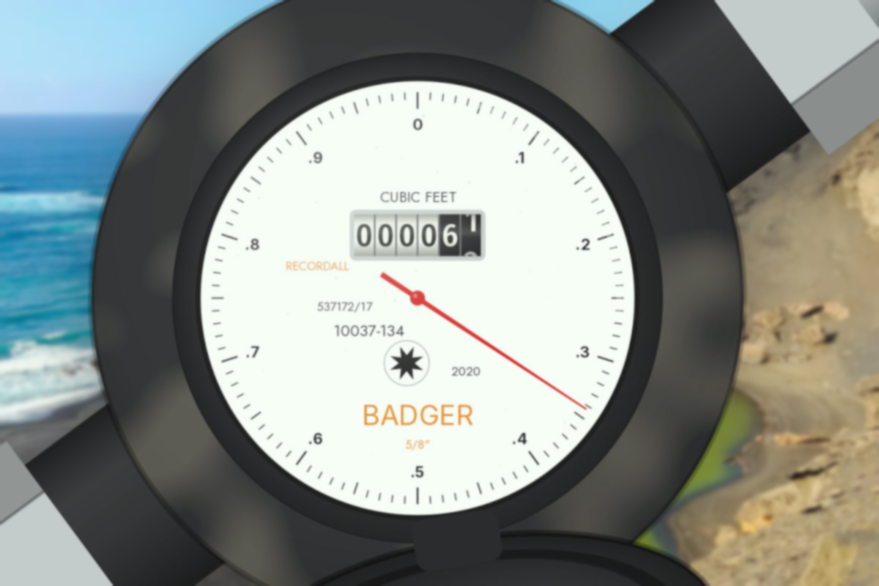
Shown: 61.34
